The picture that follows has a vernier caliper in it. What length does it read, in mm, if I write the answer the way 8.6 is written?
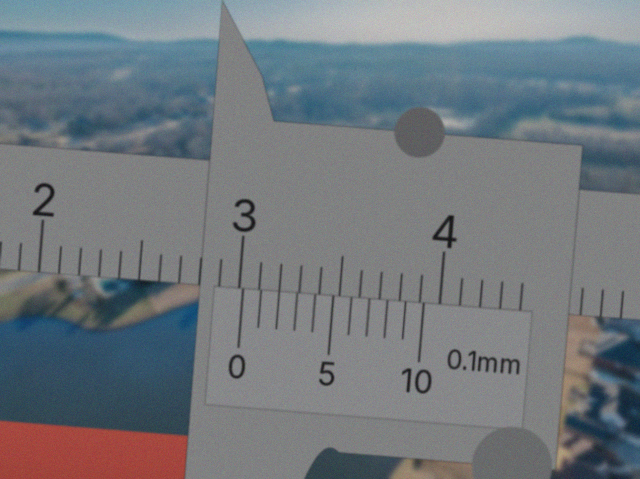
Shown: 30.2
